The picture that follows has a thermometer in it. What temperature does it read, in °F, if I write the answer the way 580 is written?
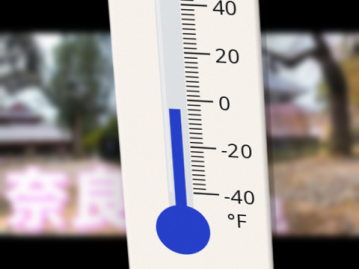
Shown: -4
